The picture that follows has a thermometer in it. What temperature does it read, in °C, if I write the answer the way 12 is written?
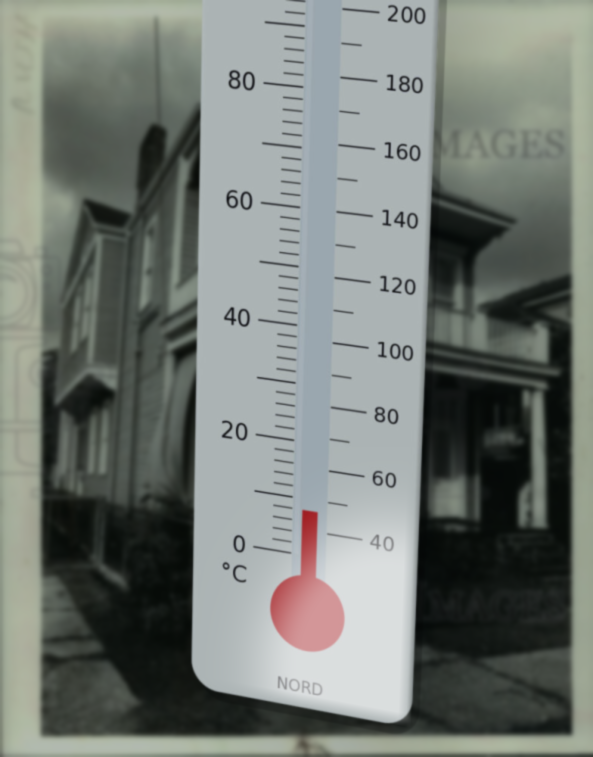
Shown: 8
